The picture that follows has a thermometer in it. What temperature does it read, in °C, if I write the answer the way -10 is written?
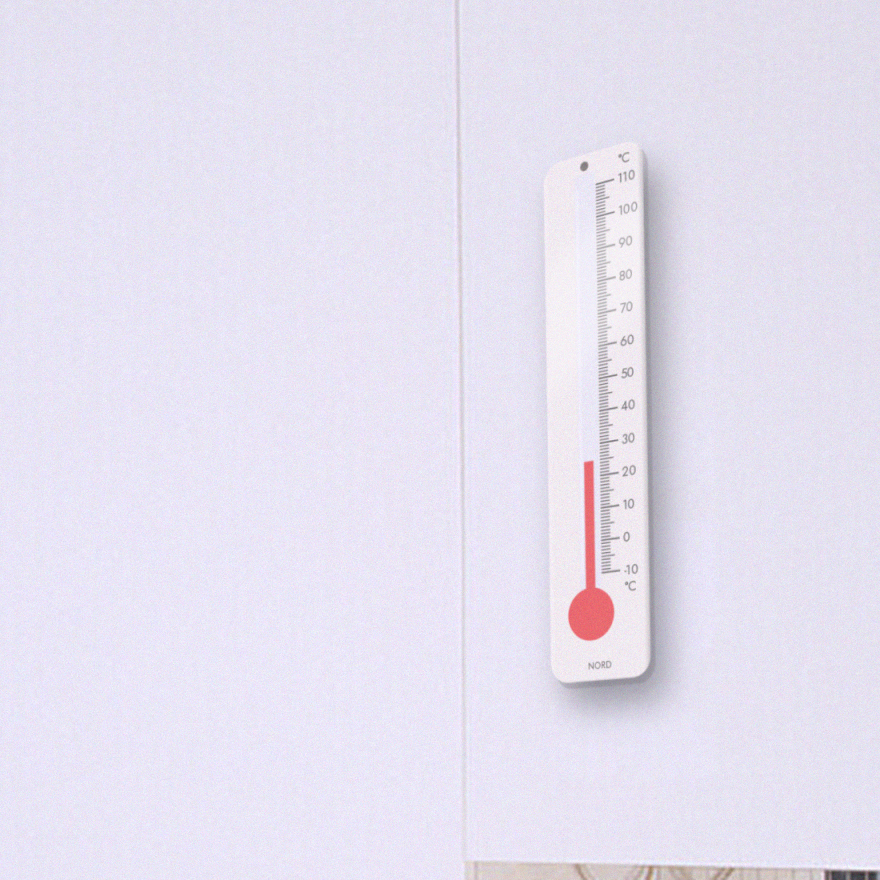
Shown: 25
